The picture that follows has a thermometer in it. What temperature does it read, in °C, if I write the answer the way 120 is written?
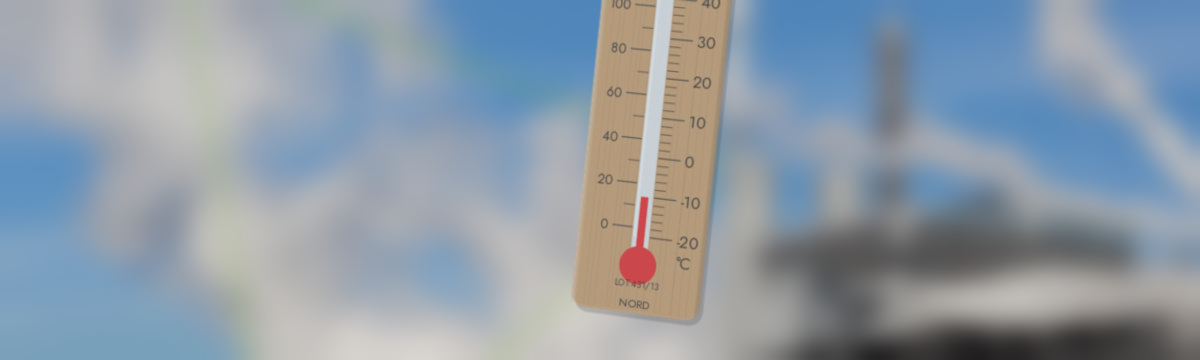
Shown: -10
